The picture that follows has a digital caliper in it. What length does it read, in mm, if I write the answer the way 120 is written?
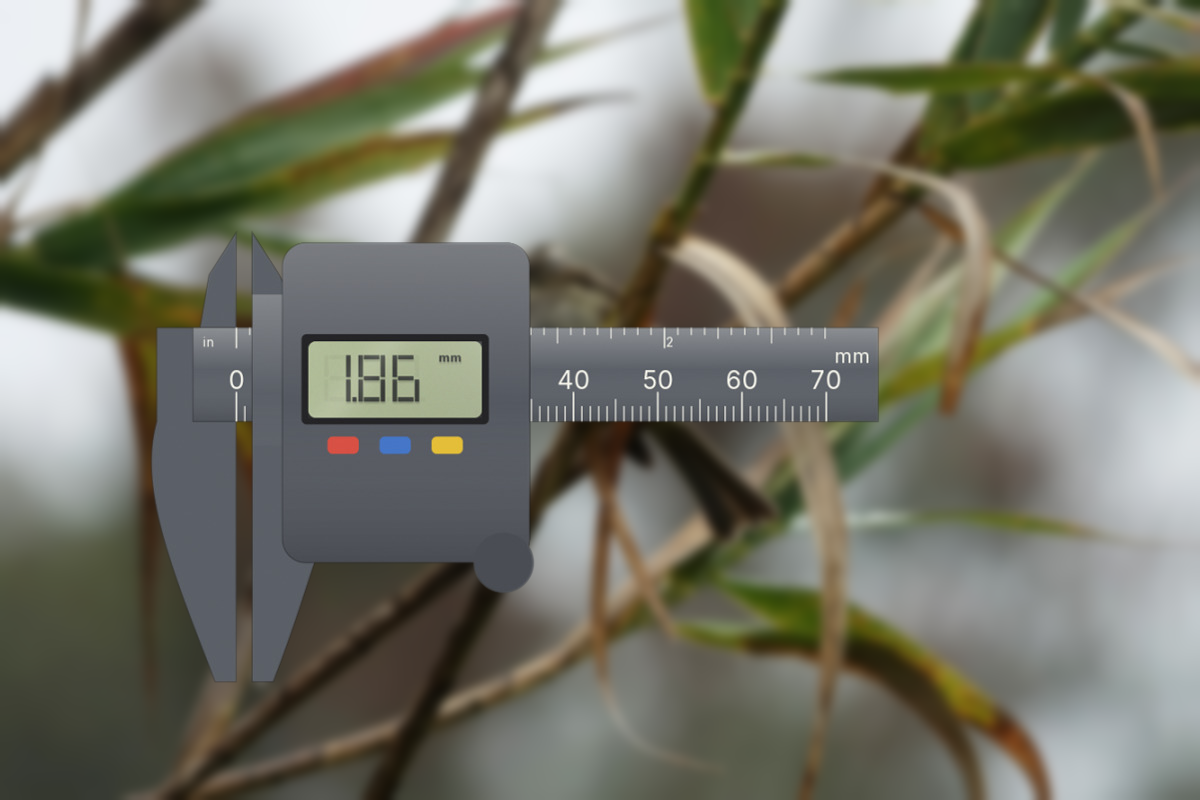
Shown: 1.86
